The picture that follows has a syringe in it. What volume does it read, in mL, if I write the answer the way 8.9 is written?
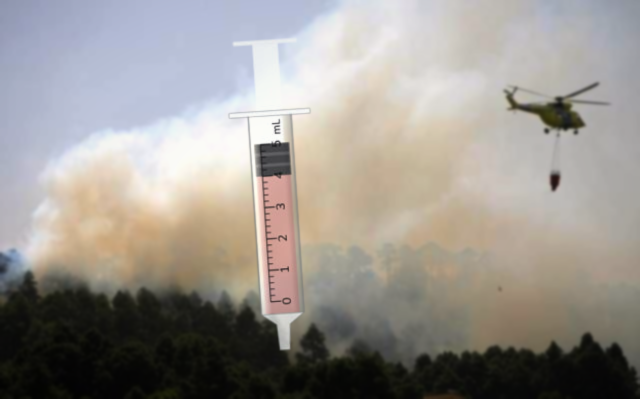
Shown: 4
